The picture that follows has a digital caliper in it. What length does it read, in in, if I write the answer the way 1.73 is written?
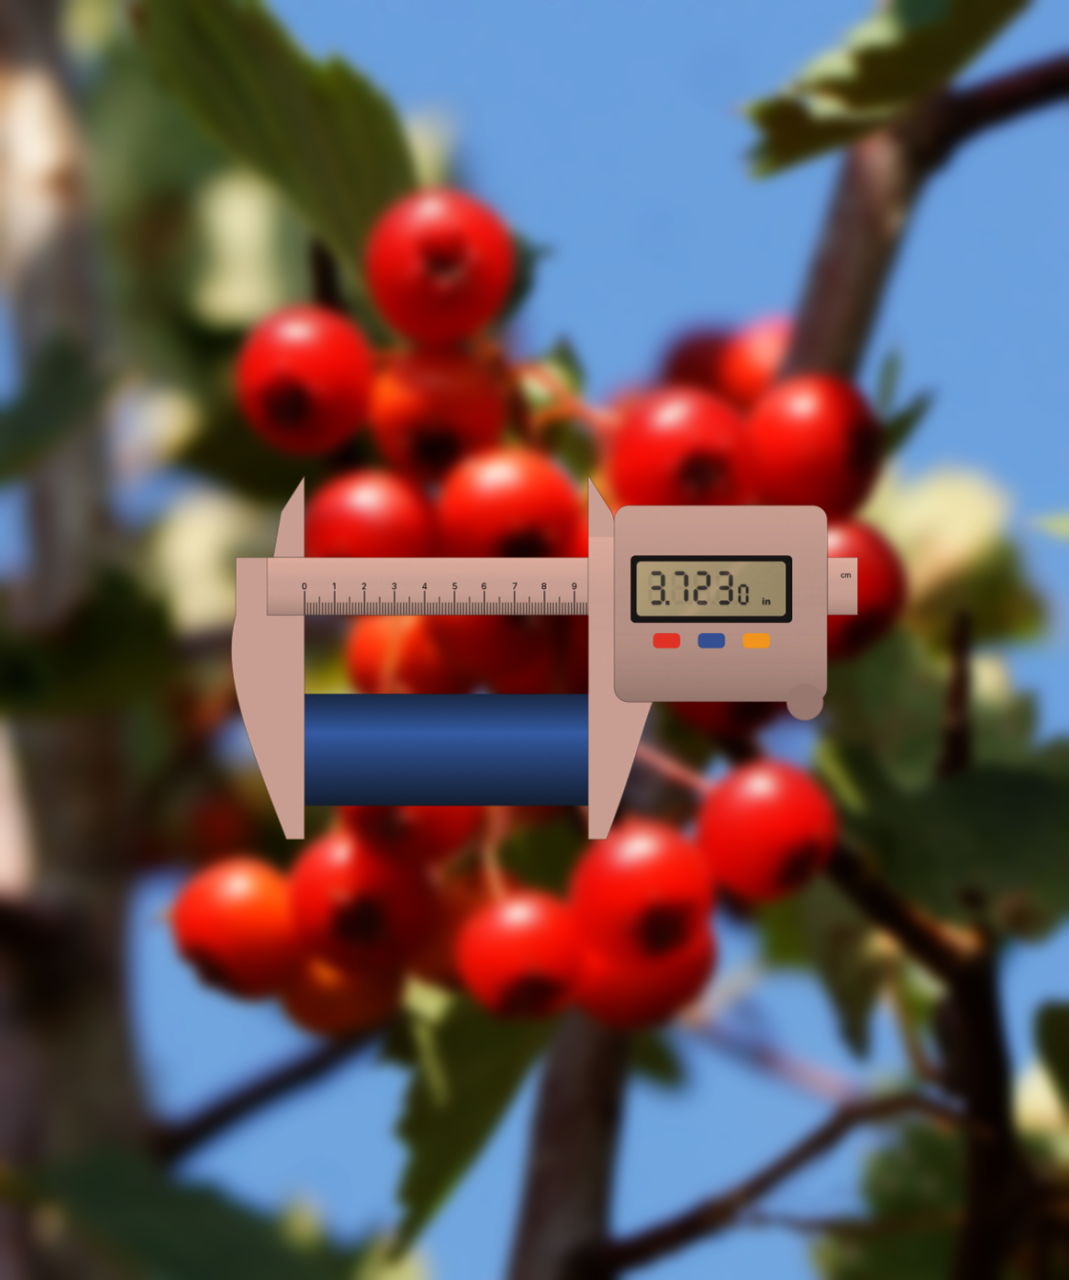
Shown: 3.7230
